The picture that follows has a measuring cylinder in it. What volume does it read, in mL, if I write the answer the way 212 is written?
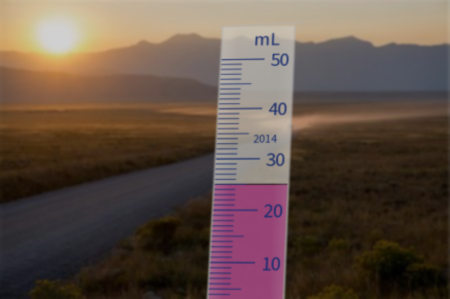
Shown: 25
